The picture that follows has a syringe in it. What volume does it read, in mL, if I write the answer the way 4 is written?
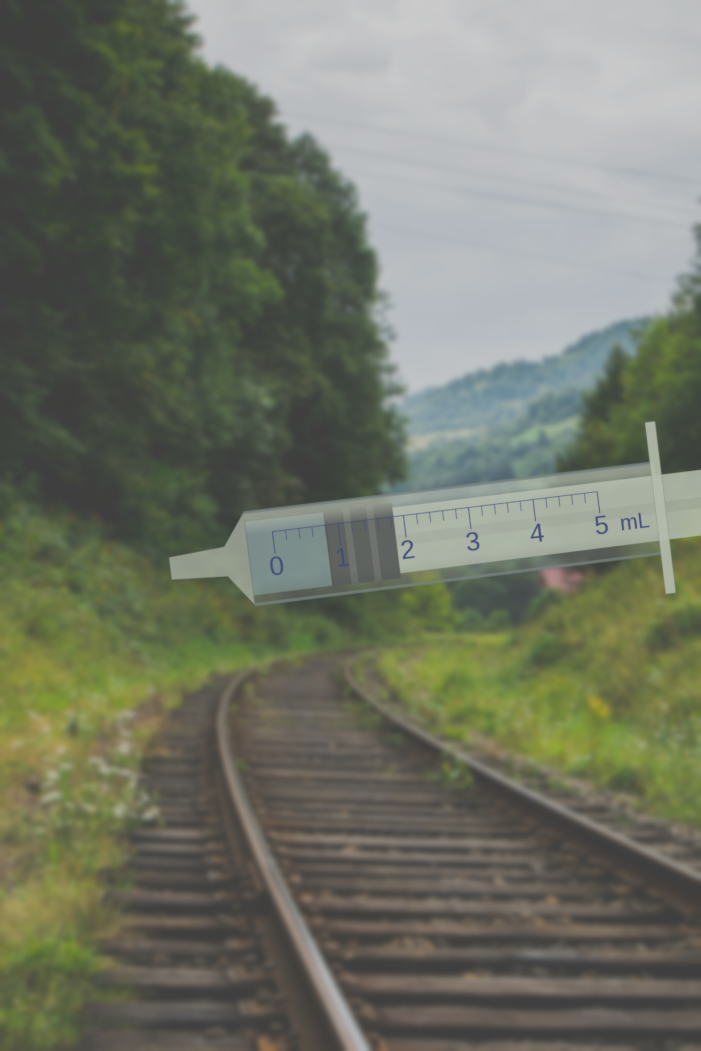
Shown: 0.8
